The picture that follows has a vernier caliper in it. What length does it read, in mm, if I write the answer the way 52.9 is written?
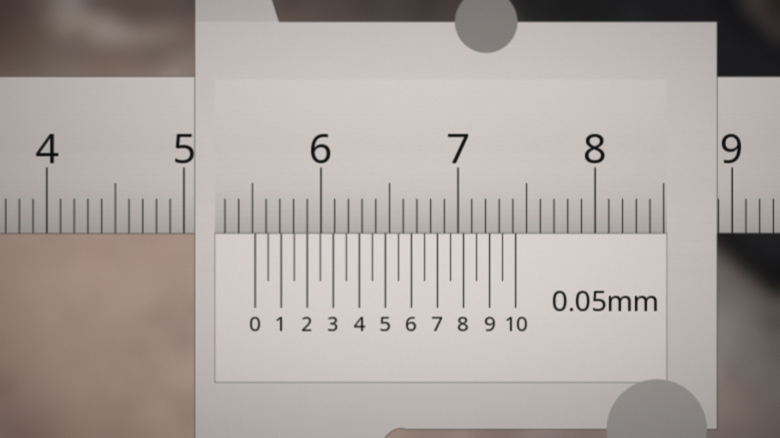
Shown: 55.2
